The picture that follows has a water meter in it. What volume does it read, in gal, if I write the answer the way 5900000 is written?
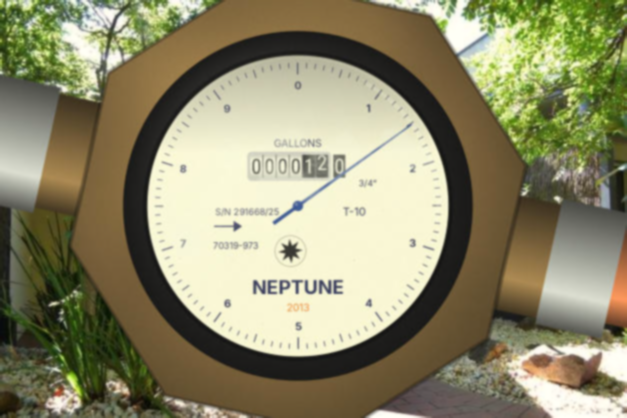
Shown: 121.5
